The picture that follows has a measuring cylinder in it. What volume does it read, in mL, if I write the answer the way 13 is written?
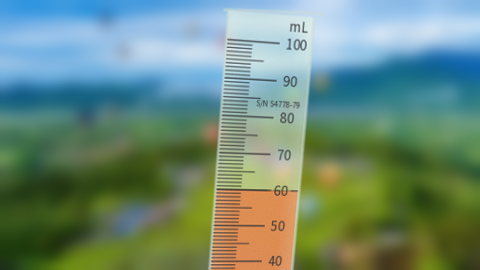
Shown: 60
